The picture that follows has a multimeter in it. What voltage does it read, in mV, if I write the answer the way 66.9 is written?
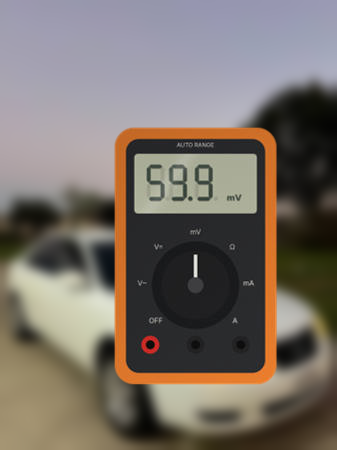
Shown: 59.9
